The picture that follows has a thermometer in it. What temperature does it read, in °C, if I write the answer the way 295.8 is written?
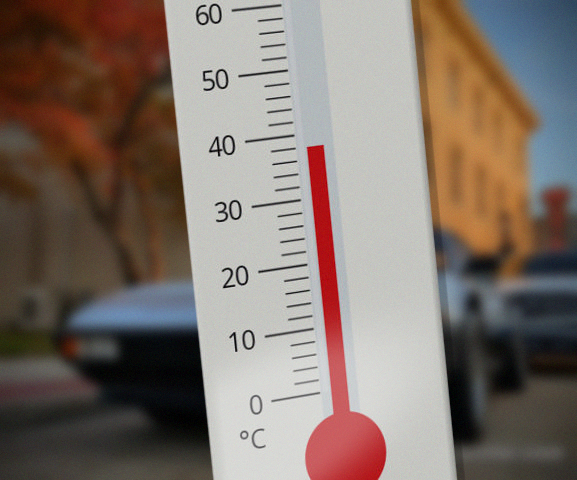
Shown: 38
